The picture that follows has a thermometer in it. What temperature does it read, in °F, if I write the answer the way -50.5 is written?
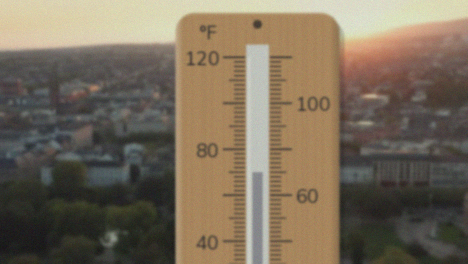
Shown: 70
